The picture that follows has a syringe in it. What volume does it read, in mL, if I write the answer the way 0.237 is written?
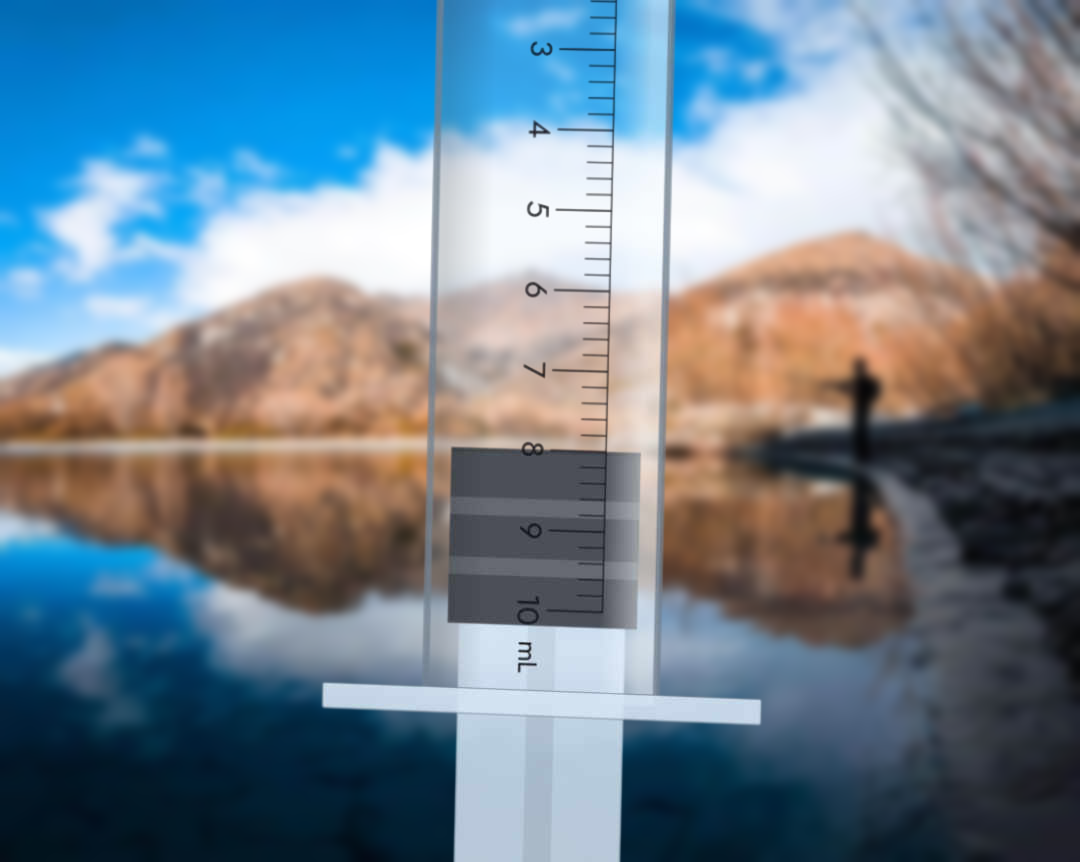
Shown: 8
